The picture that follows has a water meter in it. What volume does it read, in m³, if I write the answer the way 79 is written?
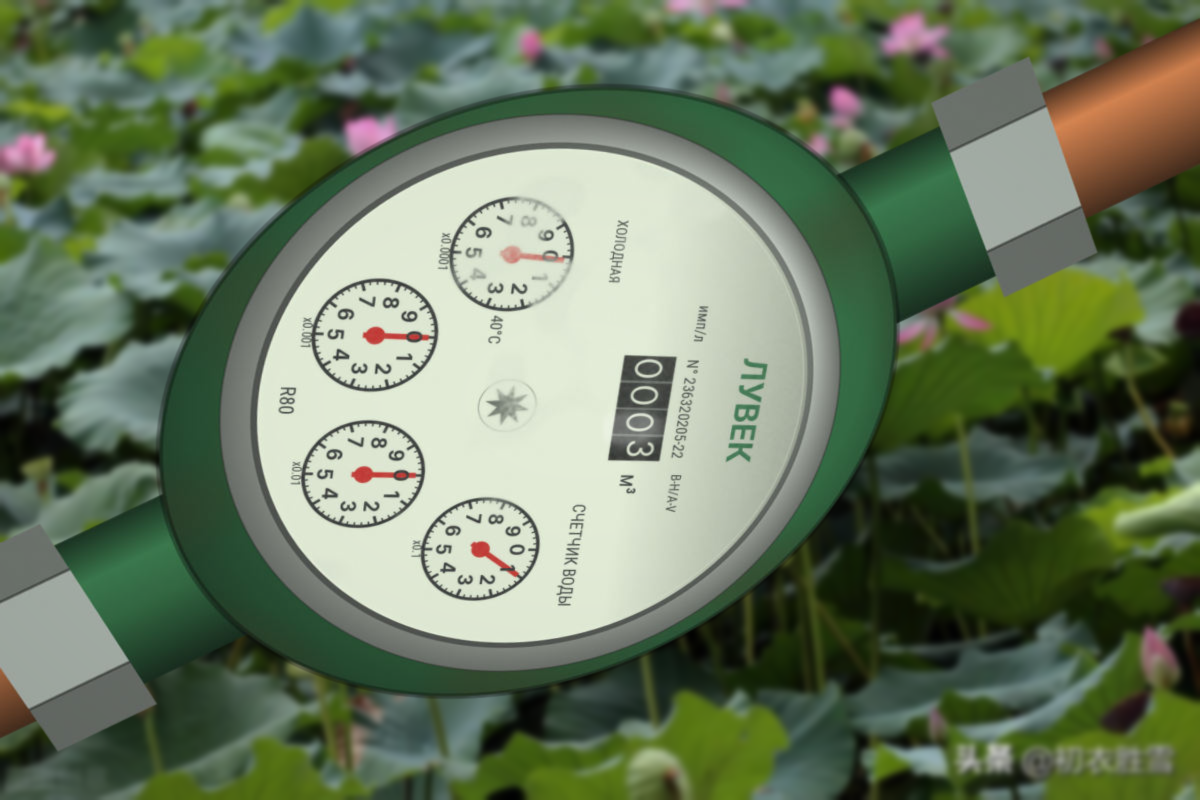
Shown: 3.1000
